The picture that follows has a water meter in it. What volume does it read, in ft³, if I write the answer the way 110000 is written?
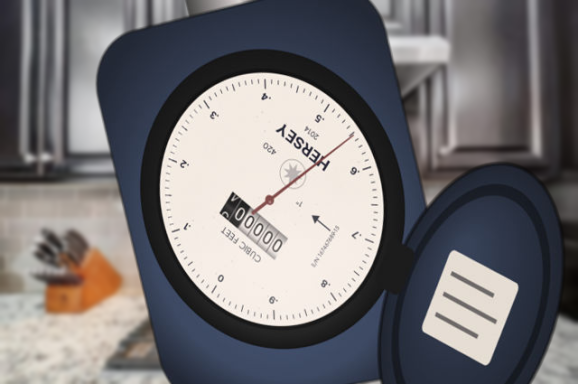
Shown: 3.55
